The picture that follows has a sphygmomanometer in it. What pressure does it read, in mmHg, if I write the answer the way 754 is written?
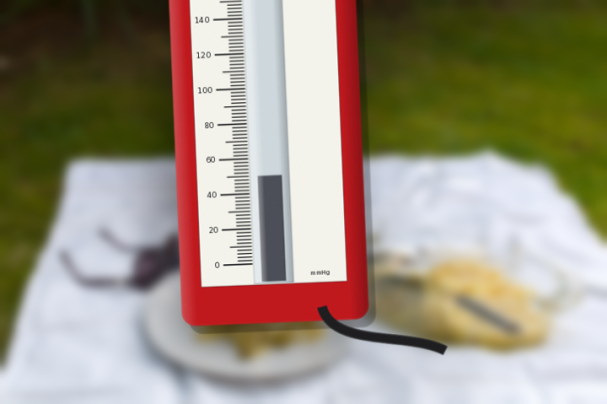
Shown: 50
